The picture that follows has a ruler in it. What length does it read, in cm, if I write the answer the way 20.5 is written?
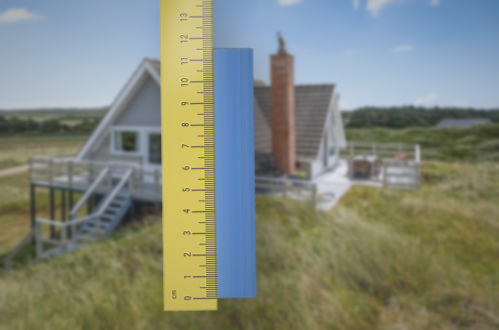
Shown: 11.5
